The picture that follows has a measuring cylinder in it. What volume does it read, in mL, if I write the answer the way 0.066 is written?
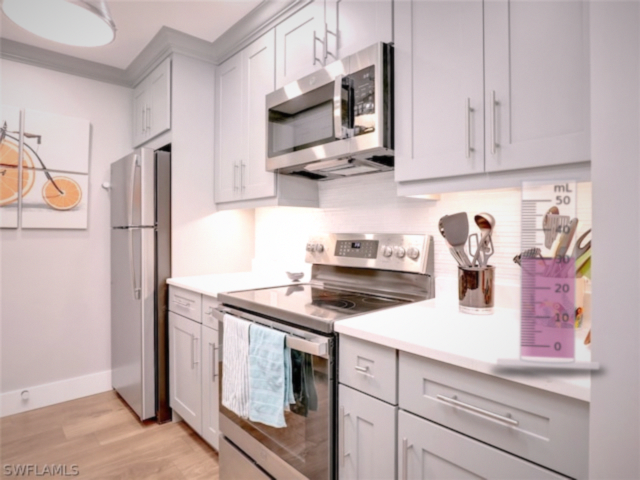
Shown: 30
